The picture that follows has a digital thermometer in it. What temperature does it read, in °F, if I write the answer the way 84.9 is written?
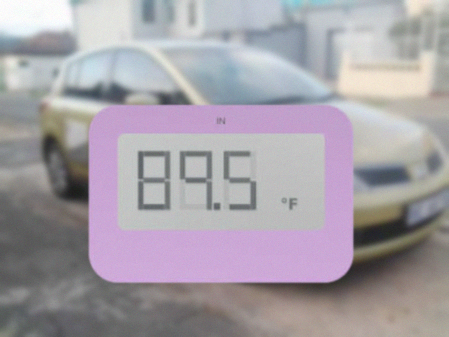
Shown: 89.5
